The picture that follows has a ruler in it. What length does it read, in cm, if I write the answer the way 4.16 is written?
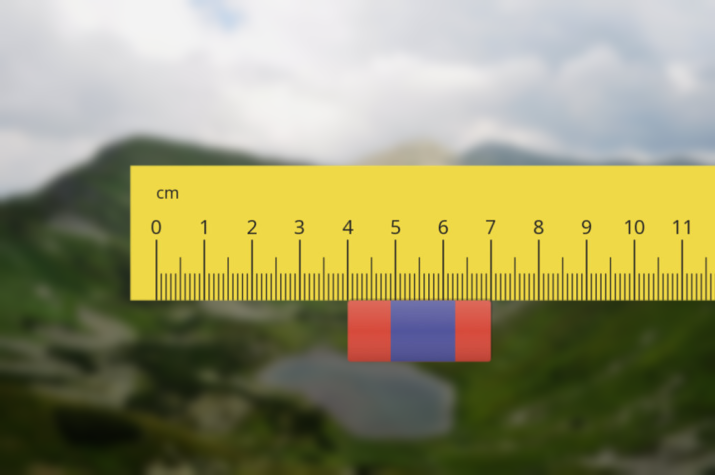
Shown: 3
